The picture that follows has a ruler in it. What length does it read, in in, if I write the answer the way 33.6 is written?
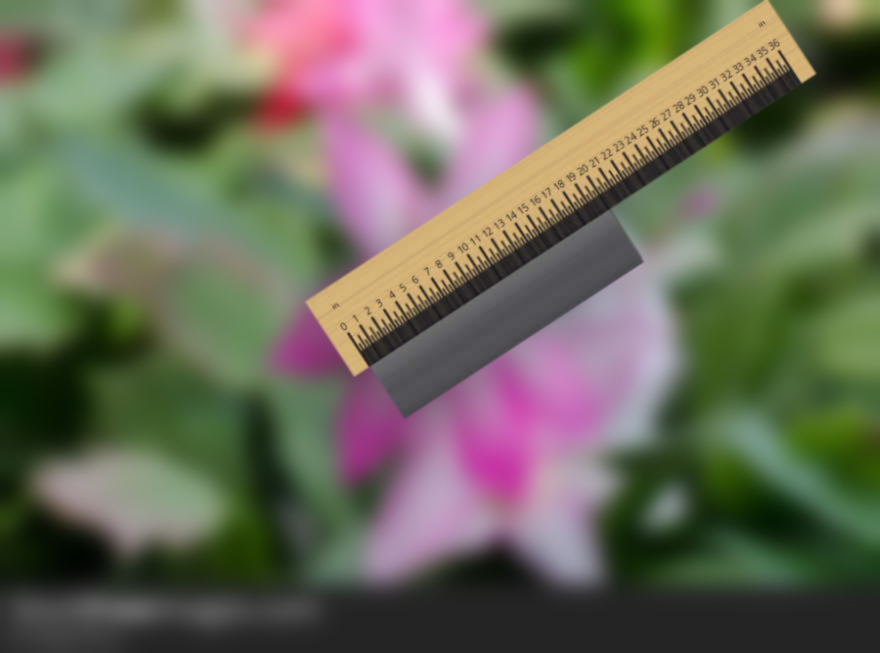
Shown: 20
